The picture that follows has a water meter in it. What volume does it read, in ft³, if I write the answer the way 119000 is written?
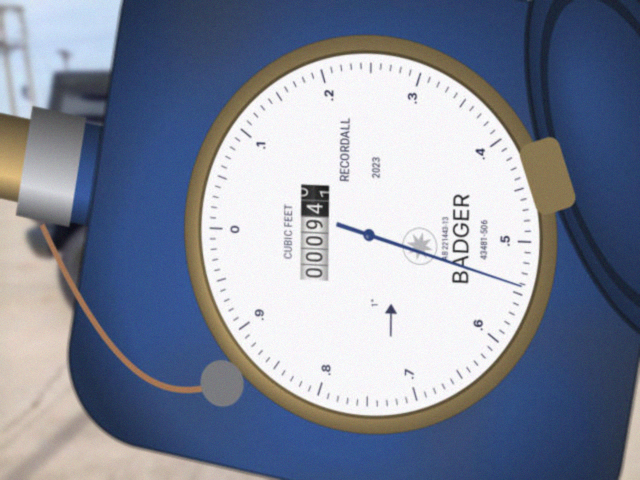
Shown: 940.54
